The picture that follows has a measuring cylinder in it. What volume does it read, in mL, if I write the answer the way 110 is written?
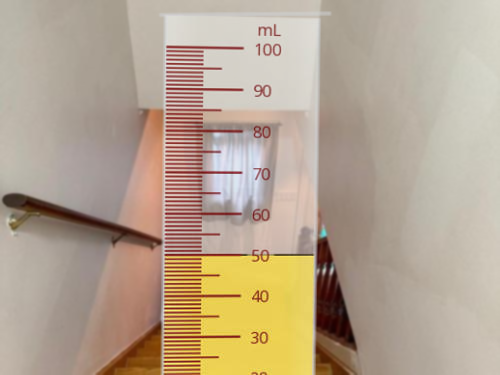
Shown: 50
